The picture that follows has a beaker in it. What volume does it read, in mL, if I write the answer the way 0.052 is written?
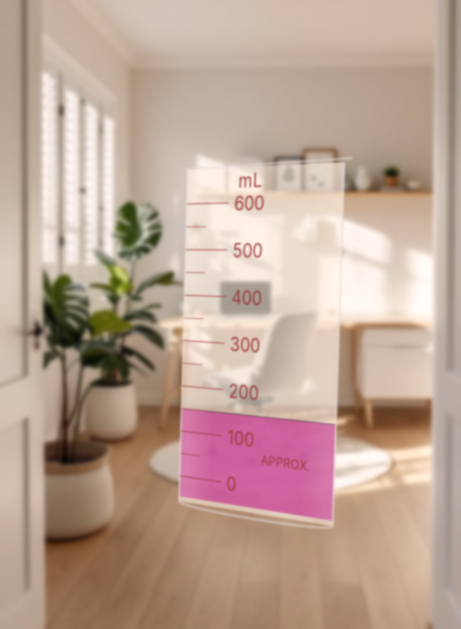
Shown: 150
